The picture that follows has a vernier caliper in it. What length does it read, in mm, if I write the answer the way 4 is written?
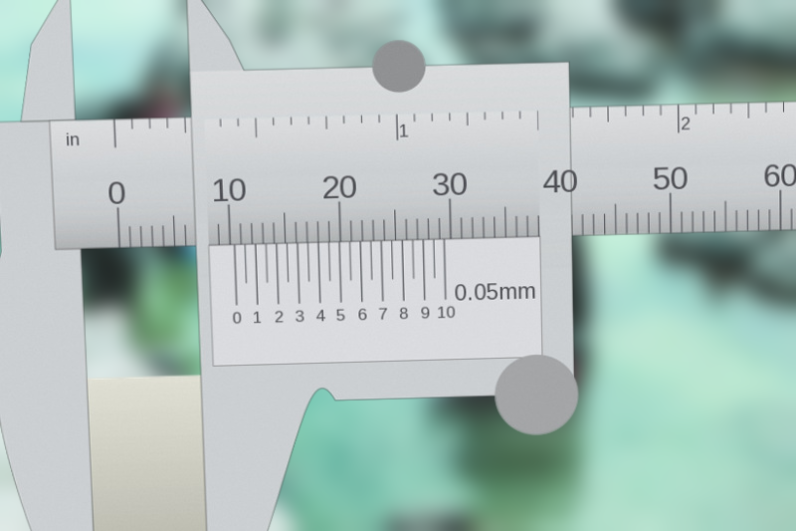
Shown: 10.4
